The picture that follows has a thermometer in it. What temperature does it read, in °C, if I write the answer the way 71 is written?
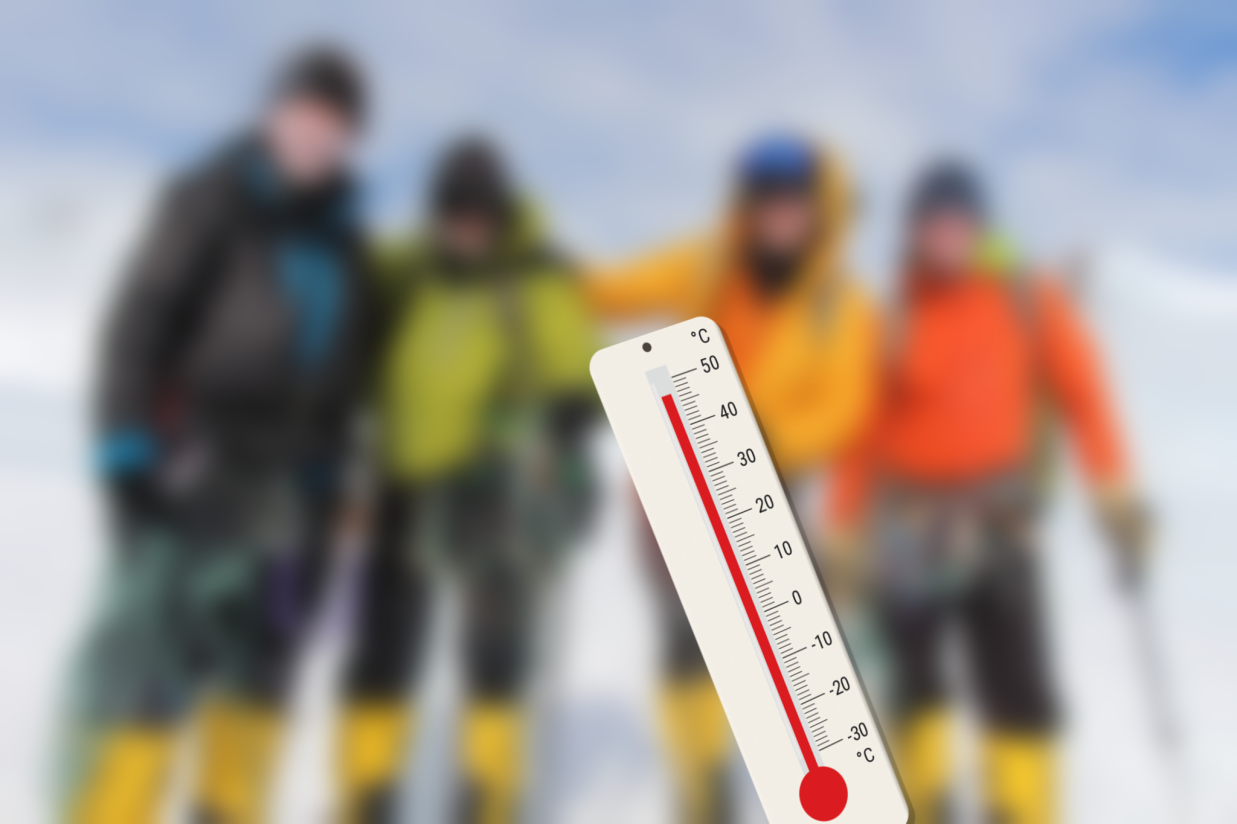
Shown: 47
